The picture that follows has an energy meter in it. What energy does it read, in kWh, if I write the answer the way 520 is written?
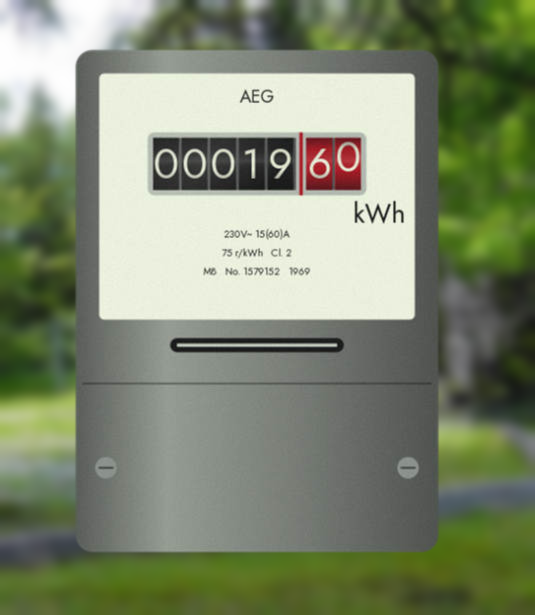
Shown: 19.60
